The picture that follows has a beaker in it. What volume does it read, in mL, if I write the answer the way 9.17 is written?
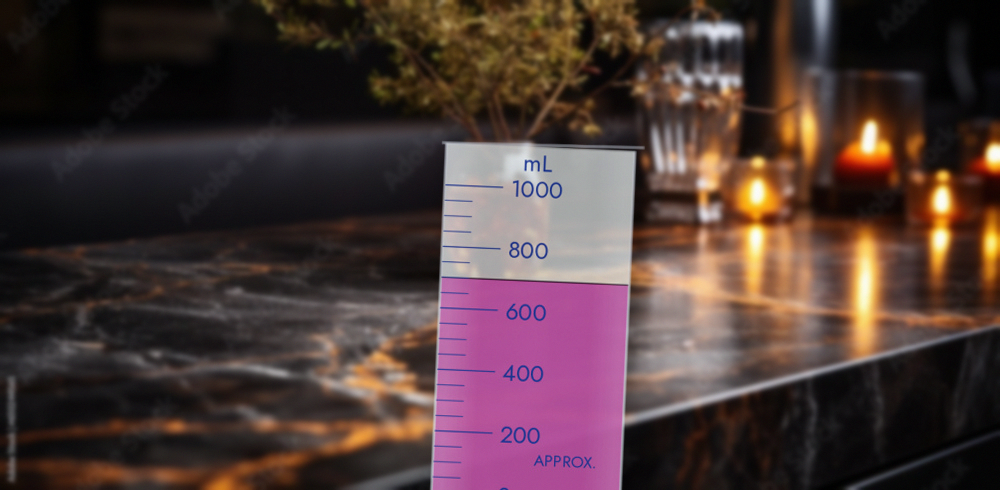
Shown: 700
